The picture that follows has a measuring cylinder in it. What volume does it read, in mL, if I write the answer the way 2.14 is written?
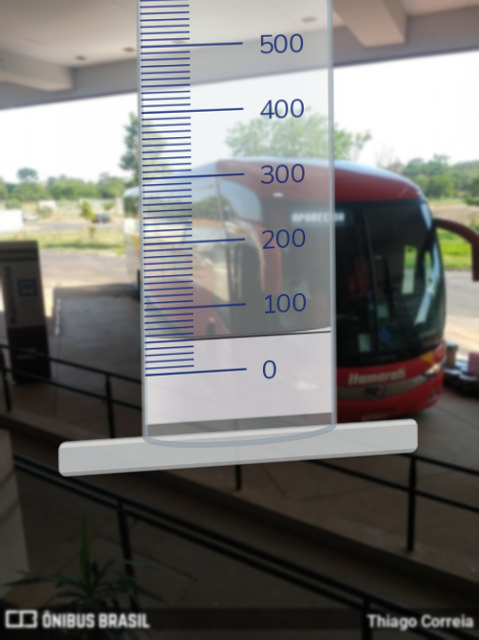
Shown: 50
